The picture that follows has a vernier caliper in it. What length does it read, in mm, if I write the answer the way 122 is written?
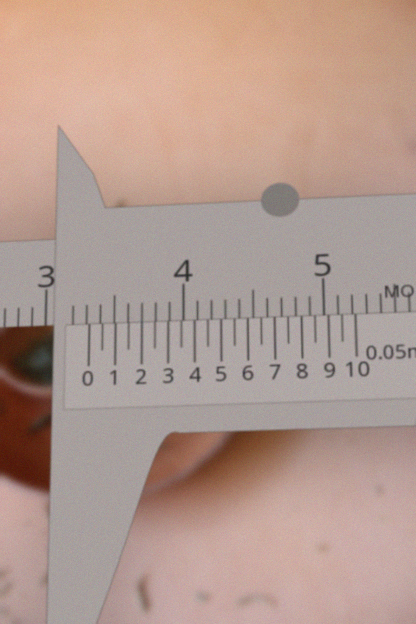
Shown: 33.2
